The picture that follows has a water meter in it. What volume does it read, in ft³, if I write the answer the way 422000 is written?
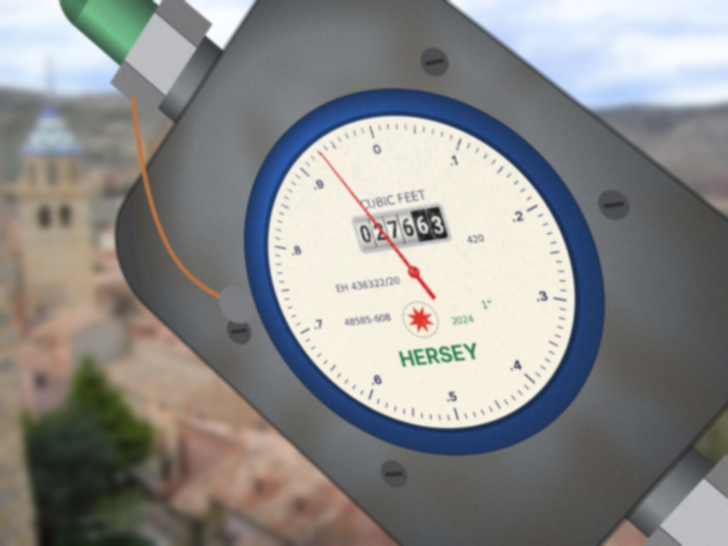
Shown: 27662.93
